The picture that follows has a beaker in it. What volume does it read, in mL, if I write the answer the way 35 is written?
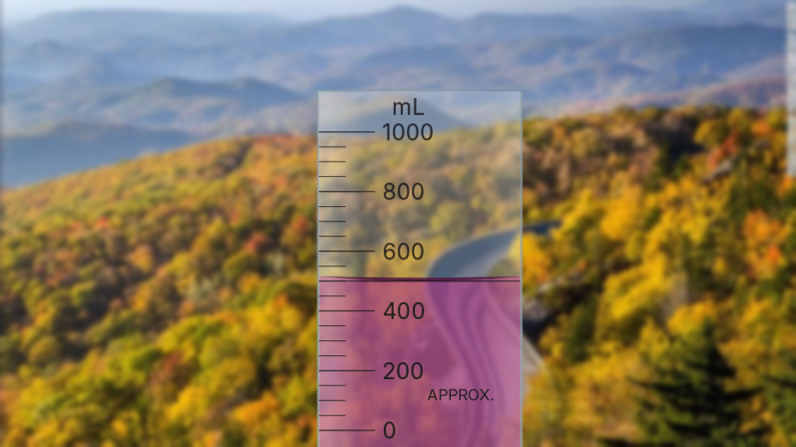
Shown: 500
